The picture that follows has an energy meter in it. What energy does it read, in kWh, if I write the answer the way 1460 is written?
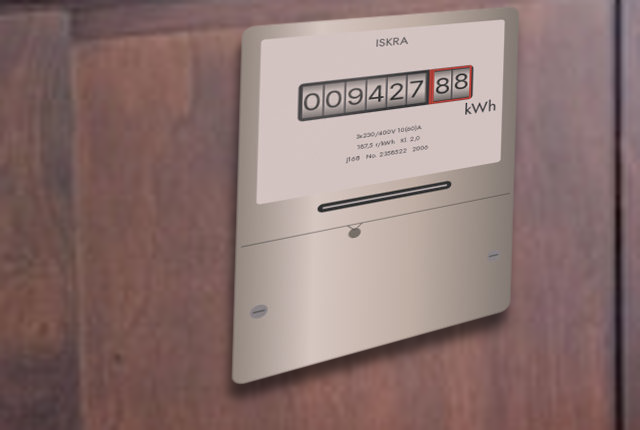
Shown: 9427.88
